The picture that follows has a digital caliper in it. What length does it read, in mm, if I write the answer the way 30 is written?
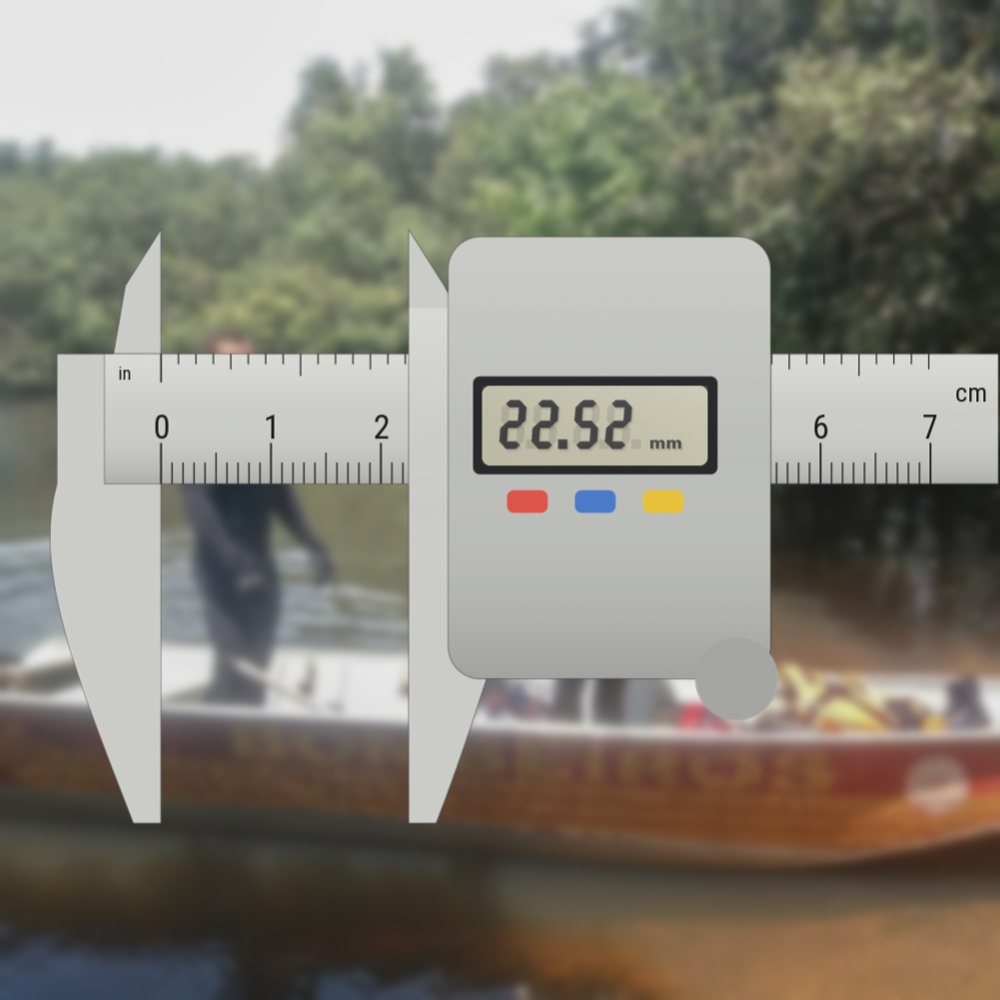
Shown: 22.52
